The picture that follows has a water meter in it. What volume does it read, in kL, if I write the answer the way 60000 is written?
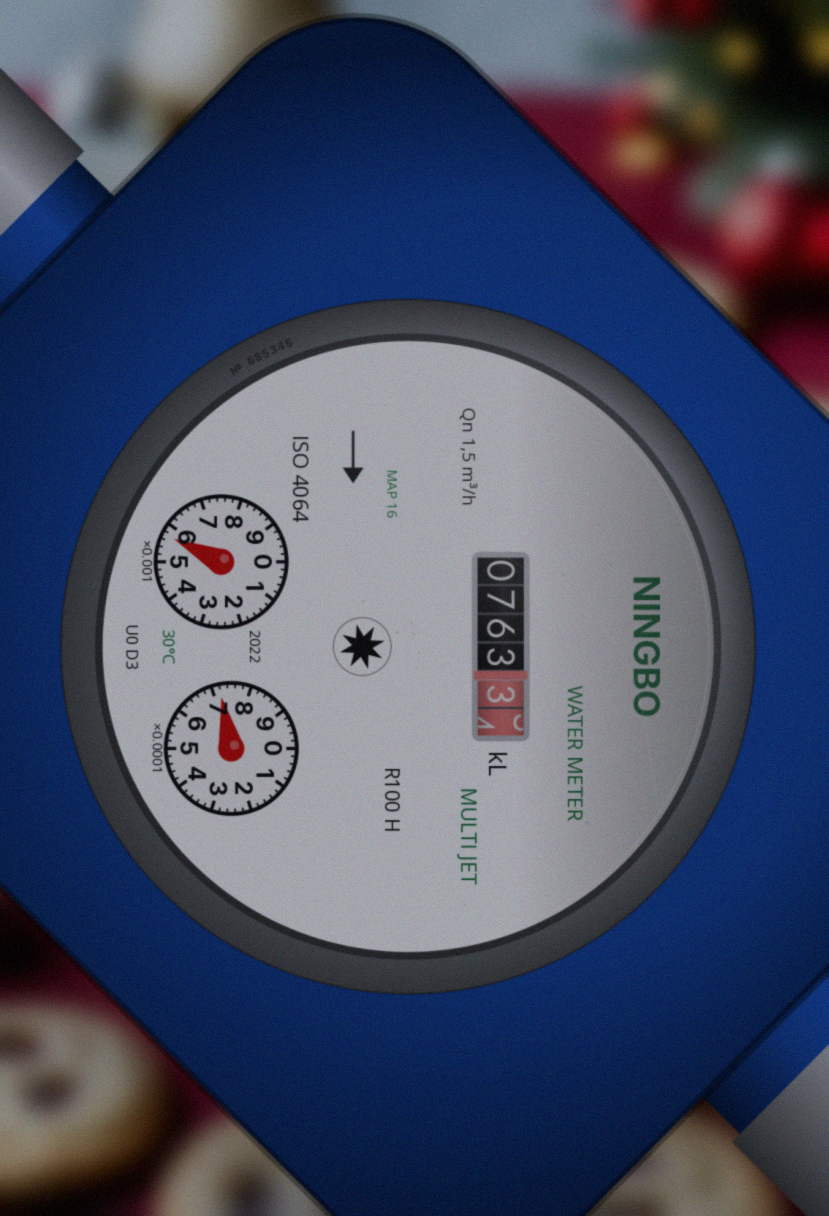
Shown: 763.3357
